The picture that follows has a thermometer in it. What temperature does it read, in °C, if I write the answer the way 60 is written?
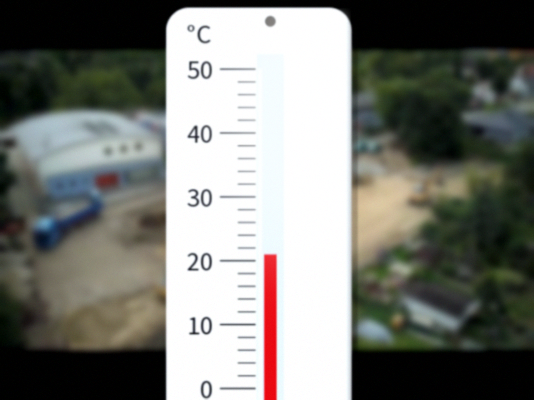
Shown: 21
